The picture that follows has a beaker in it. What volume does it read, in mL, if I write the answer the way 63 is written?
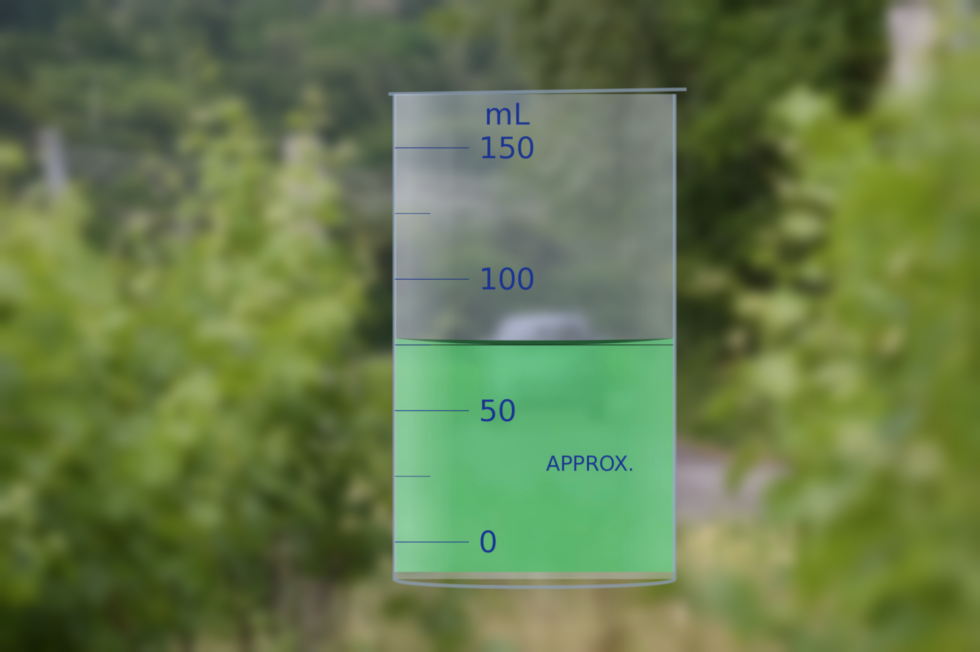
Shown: 75
